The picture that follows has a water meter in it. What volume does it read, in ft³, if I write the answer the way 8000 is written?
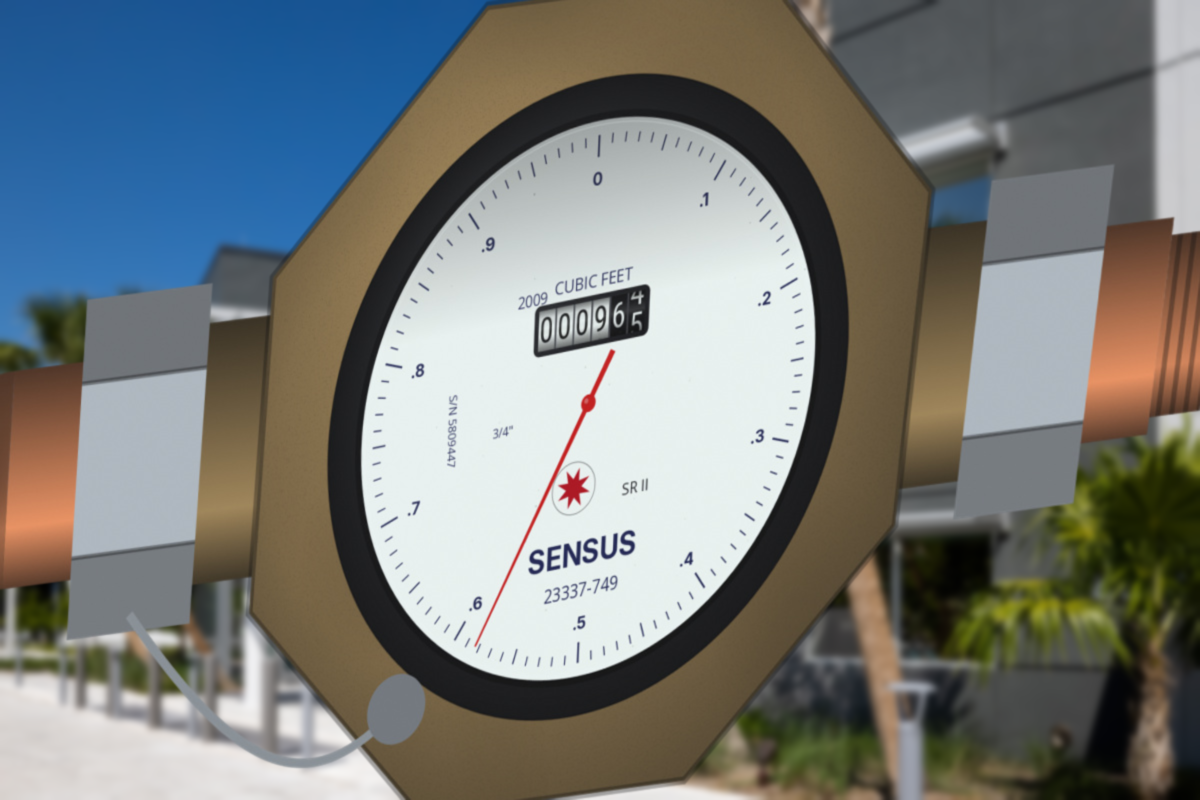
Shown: 964.58
